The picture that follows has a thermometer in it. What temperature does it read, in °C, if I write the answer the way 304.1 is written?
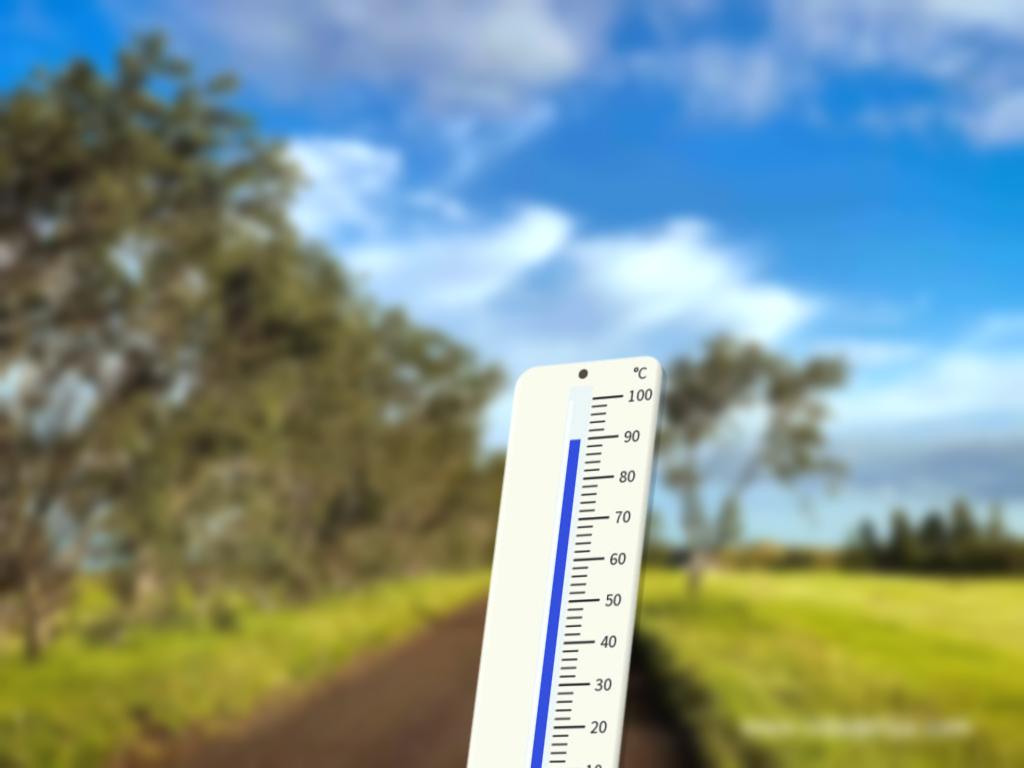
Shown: 90
